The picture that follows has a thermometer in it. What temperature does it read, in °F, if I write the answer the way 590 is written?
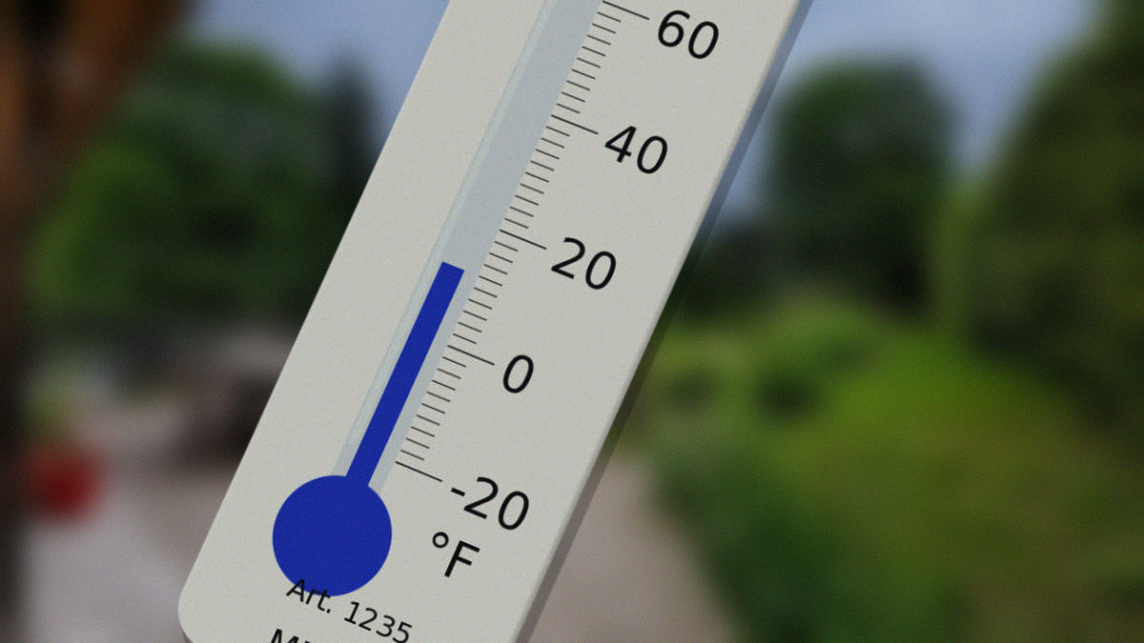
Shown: 12
